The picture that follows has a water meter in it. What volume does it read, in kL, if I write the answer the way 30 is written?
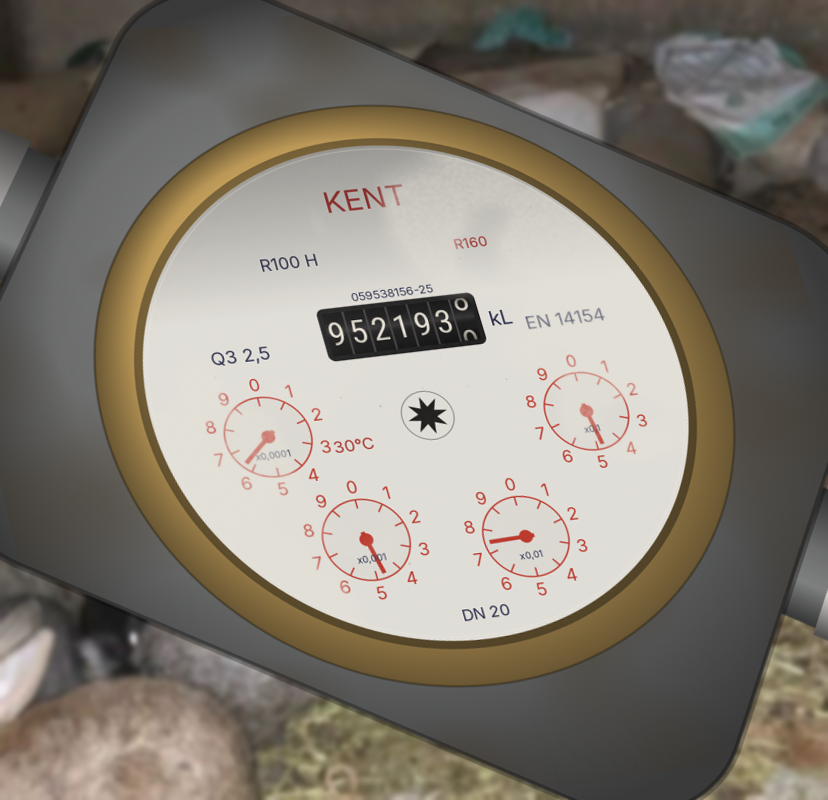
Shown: 9521938.4746
